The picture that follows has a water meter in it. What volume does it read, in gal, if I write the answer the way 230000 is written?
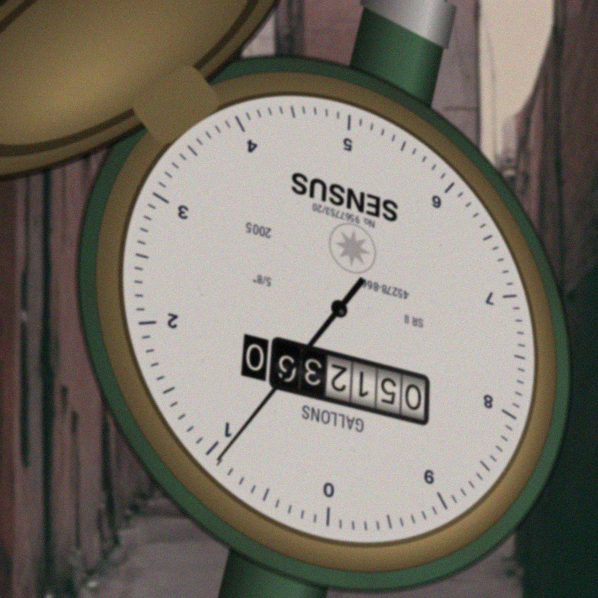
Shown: 512360.9
